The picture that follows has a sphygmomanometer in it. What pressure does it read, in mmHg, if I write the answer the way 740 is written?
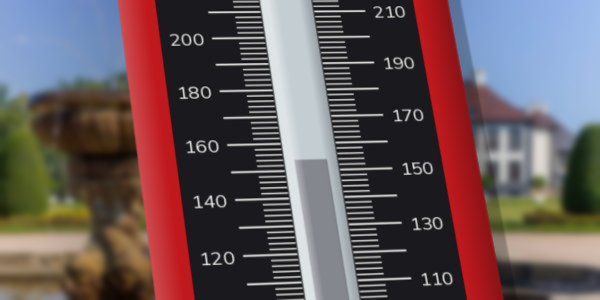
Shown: 154
